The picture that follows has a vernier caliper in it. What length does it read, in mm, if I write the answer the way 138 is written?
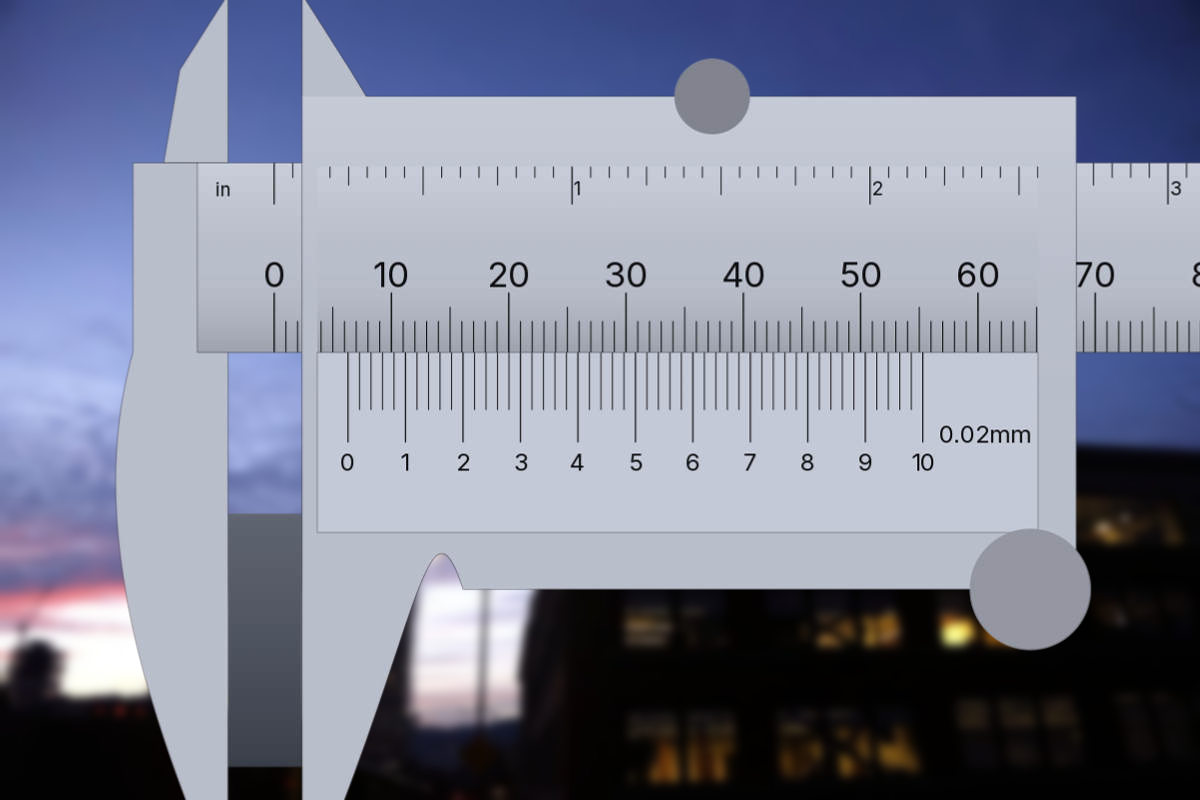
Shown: 6.3
